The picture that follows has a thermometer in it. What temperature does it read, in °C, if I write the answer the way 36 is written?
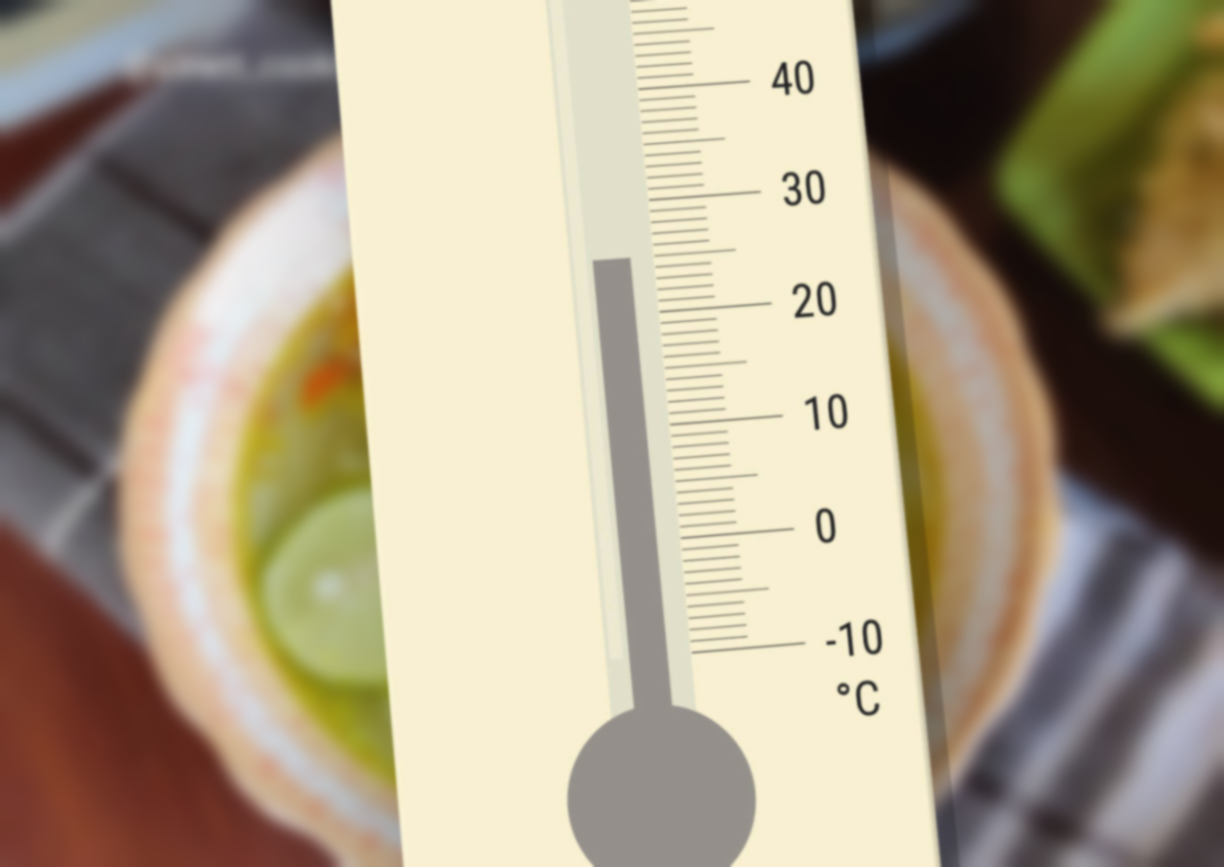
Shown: 25
